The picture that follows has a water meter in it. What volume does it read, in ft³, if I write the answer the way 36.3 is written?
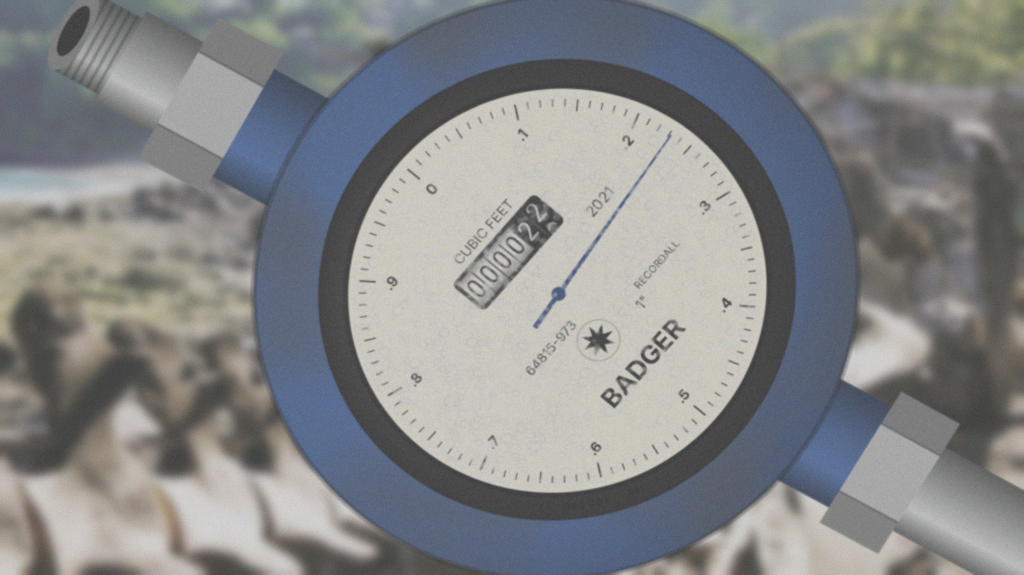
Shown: 22.23
